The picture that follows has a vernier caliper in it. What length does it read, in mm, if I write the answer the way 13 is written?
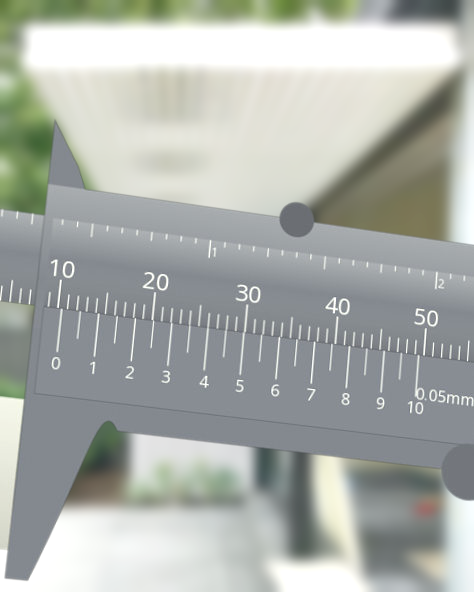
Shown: 10.4
